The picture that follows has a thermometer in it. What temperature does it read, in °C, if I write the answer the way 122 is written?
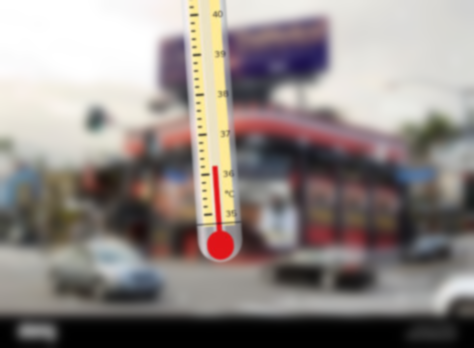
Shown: 36.2
